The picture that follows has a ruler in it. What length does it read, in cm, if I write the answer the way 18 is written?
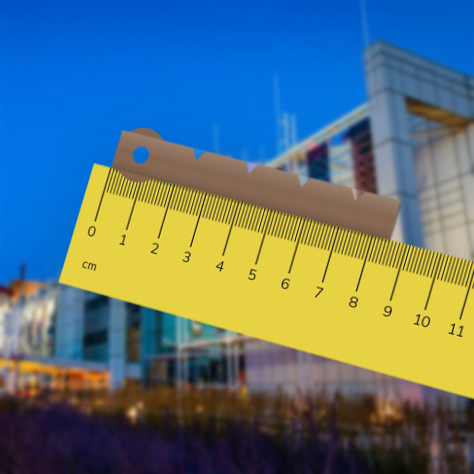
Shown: 8.5
